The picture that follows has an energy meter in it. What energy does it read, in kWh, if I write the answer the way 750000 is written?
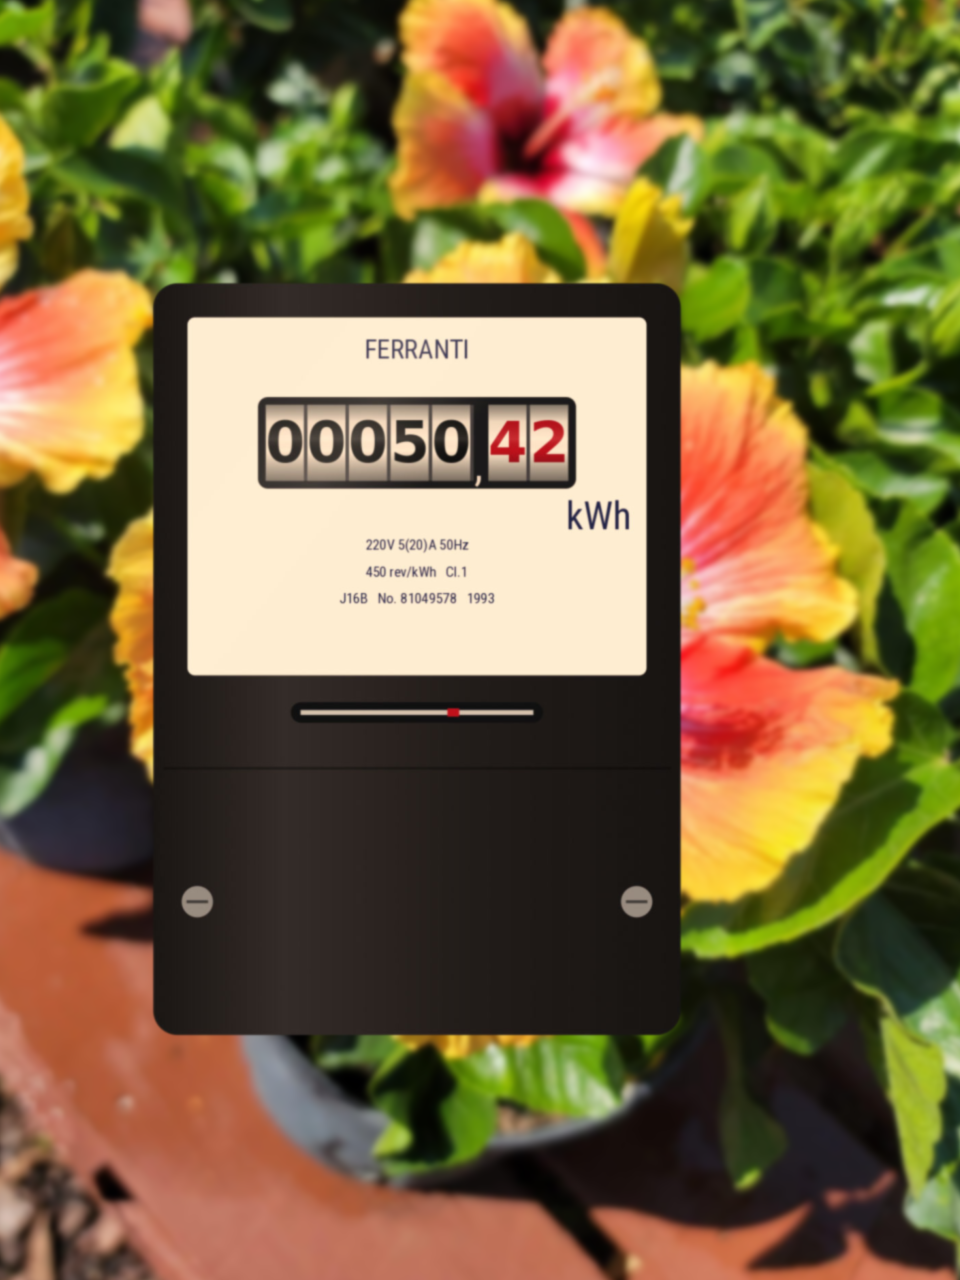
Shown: 50.42
